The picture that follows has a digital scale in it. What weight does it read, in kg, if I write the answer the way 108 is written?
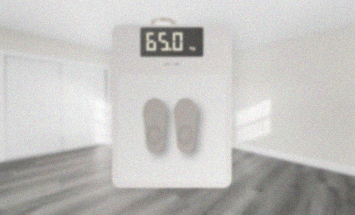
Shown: 65.0
